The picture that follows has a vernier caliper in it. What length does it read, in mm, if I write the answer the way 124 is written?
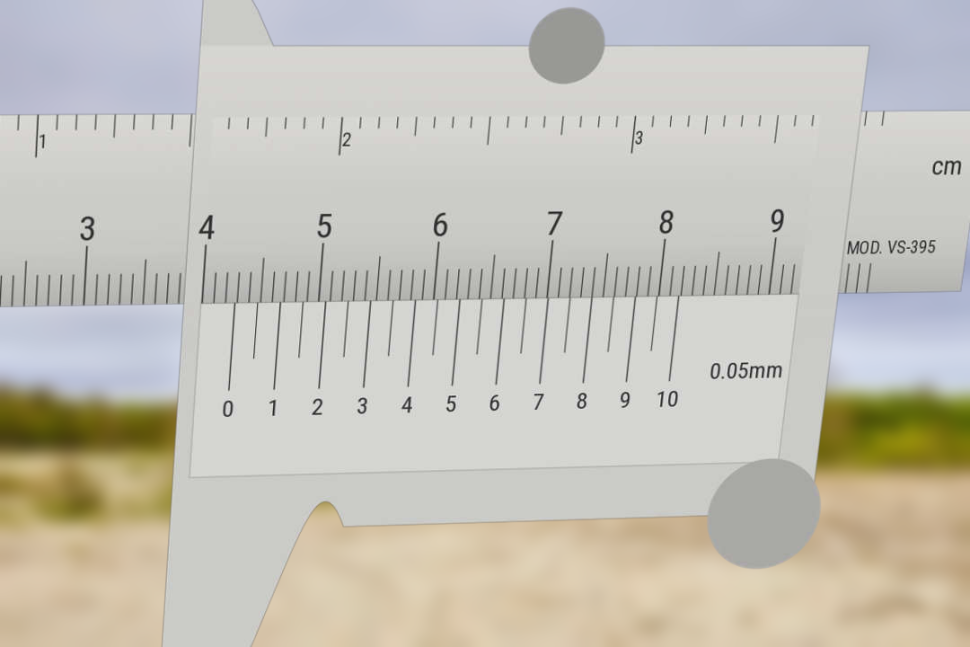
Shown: 42.8
